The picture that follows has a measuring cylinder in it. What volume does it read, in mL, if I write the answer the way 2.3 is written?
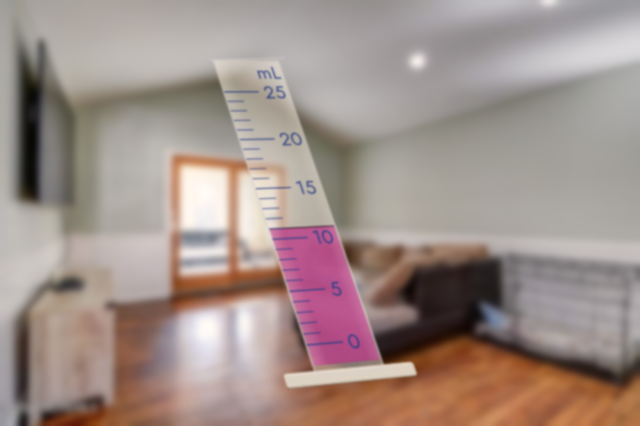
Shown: 11
